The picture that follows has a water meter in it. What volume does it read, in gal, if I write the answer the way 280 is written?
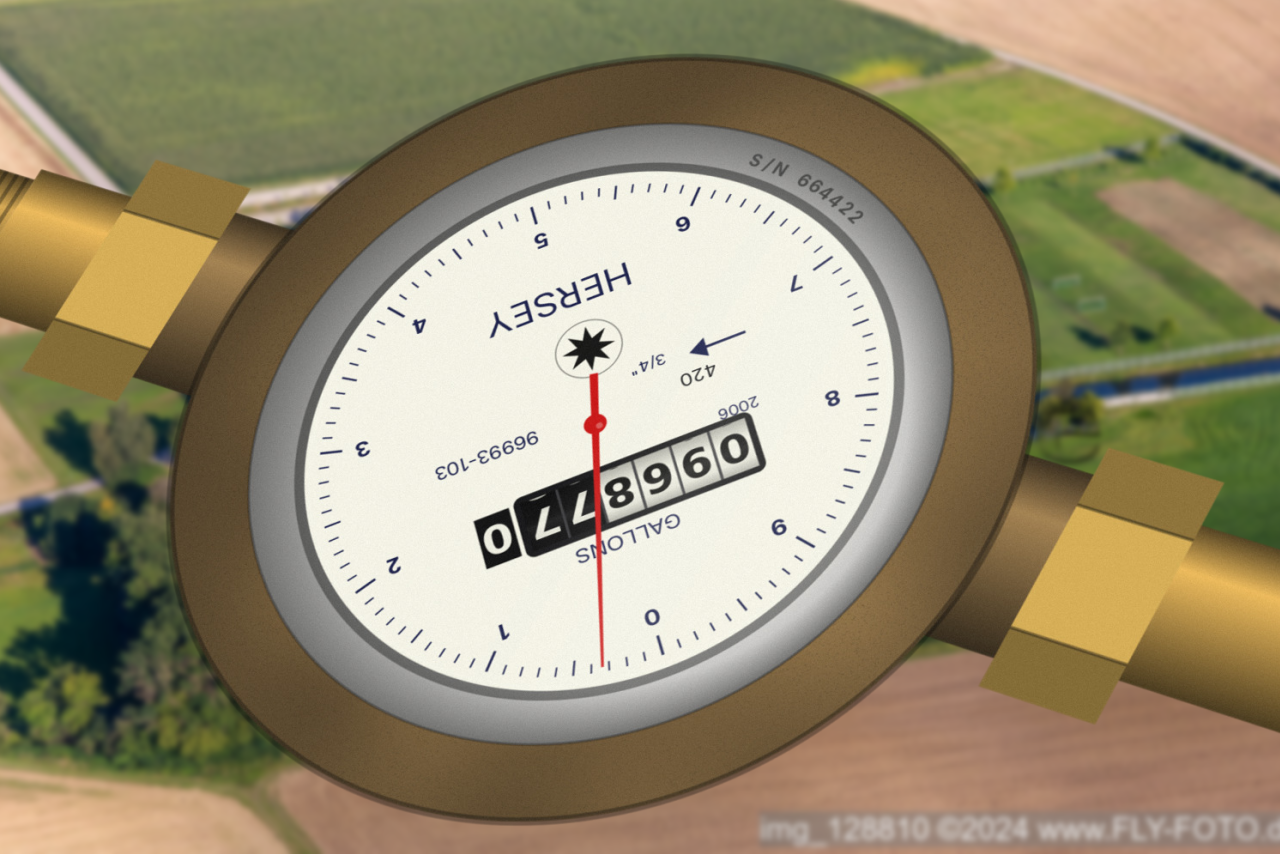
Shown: 968770.3
